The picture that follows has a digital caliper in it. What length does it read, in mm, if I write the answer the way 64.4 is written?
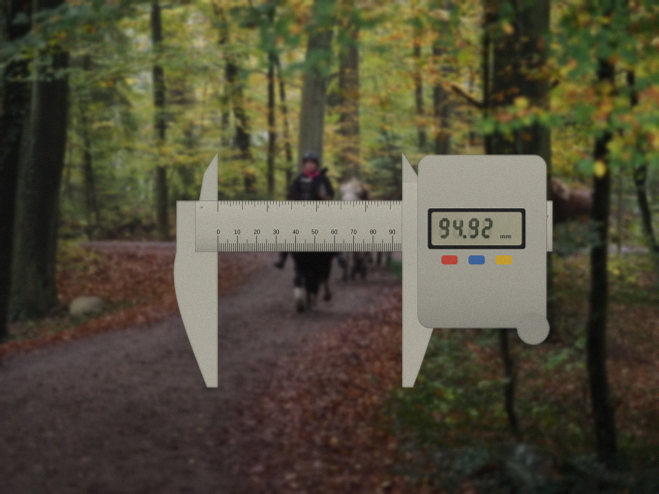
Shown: 94.92
